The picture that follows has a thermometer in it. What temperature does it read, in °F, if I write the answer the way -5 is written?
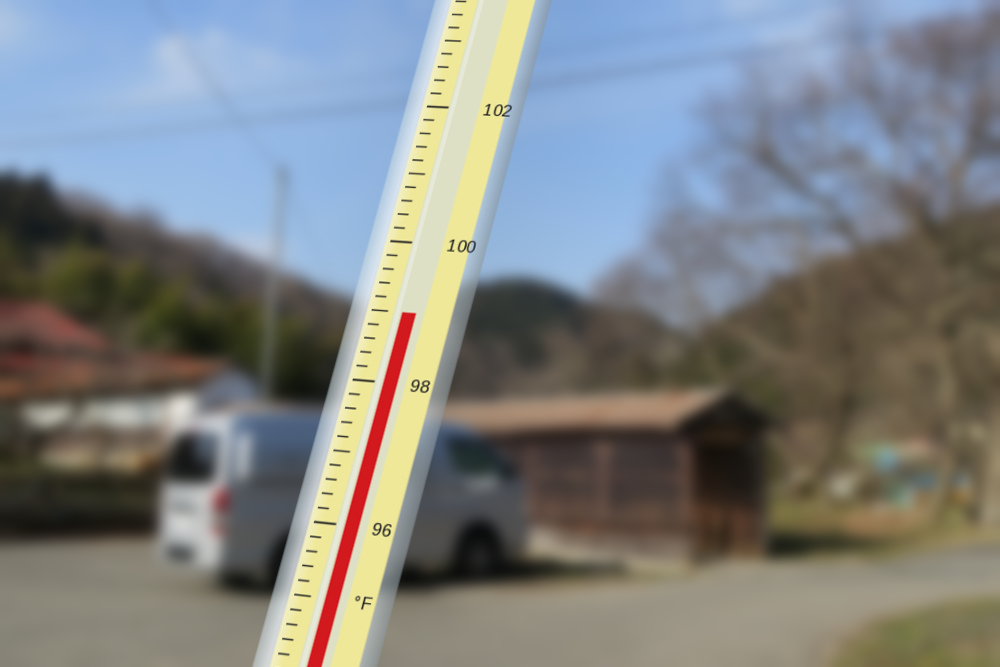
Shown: 99
